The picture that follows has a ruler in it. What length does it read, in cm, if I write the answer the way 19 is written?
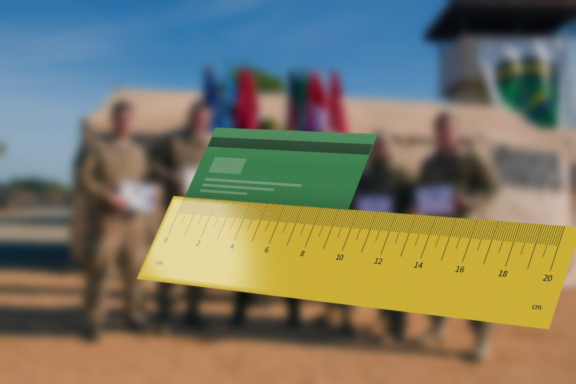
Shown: 9.5
